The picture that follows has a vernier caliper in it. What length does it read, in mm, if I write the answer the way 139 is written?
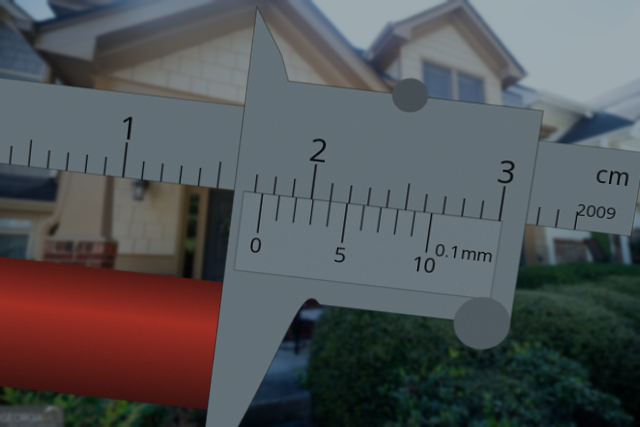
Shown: 17.4
